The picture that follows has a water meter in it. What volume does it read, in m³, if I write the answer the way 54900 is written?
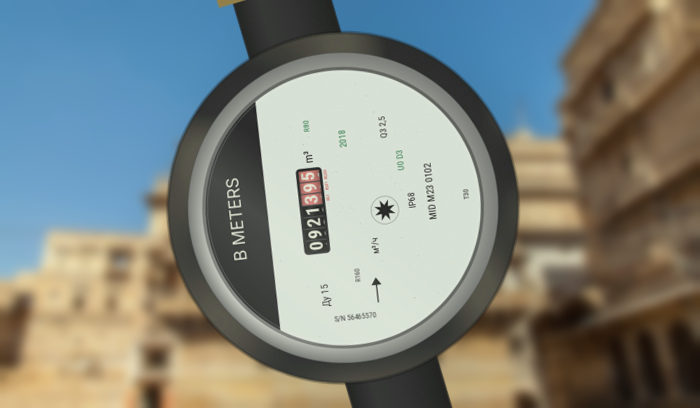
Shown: 921.395
